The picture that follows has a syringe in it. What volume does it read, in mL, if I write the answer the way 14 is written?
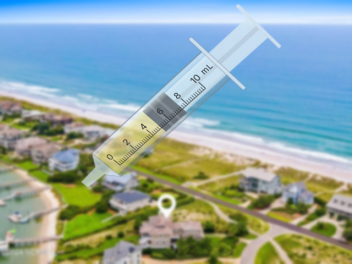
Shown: 5
